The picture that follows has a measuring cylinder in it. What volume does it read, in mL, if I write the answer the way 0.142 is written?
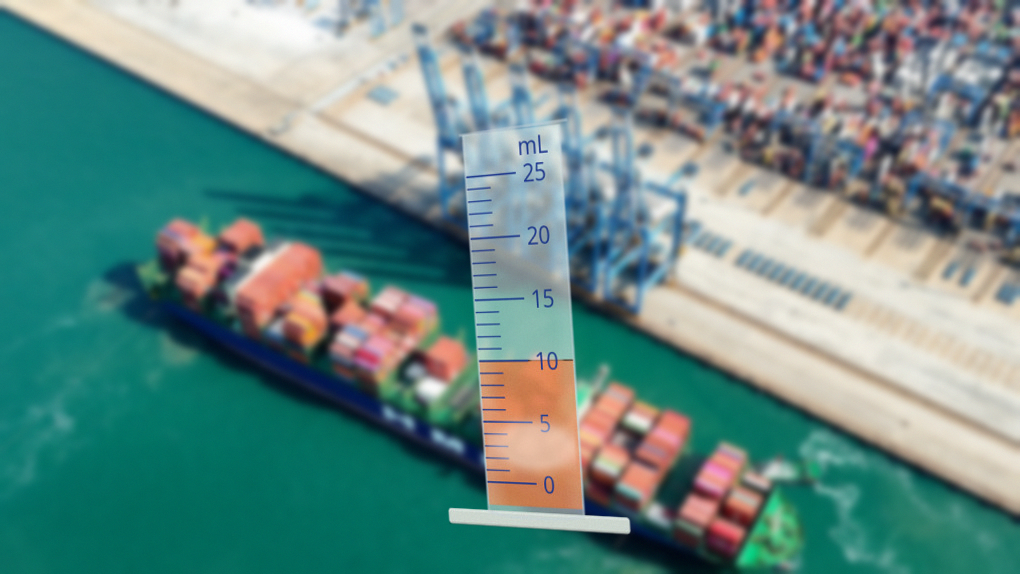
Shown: 10
